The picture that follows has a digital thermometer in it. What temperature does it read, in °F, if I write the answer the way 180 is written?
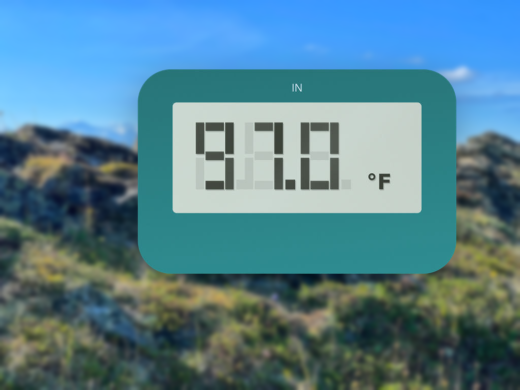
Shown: 97.0
